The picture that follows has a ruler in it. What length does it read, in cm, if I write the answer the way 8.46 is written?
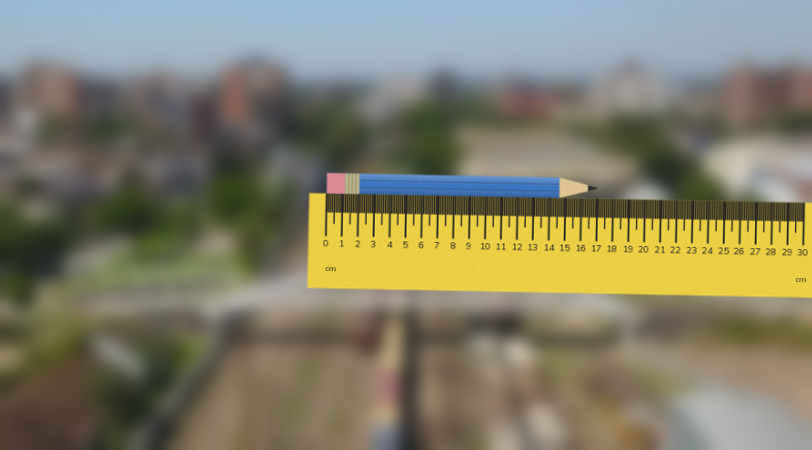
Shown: 17
